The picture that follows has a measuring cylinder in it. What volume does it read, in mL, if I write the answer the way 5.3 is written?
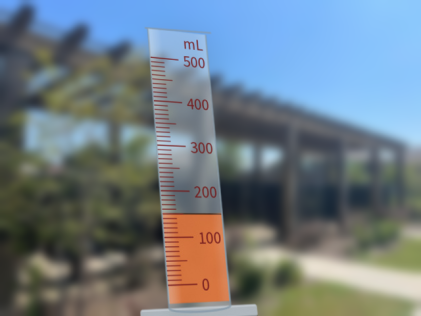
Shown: 150
